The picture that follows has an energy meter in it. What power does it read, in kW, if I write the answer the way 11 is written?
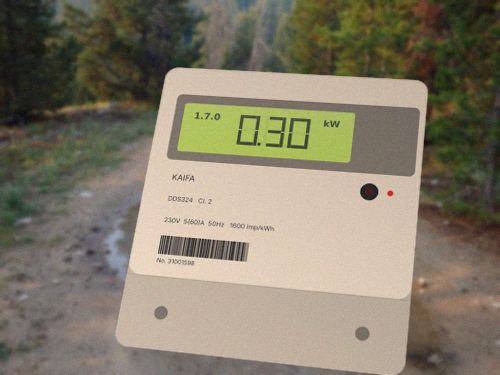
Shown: 0.30
